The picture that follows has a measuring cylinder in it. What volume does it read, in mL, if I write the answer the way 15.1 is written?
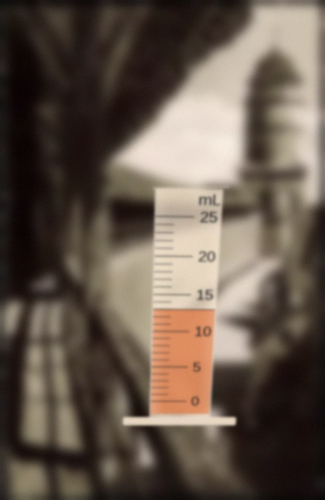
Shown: 13
